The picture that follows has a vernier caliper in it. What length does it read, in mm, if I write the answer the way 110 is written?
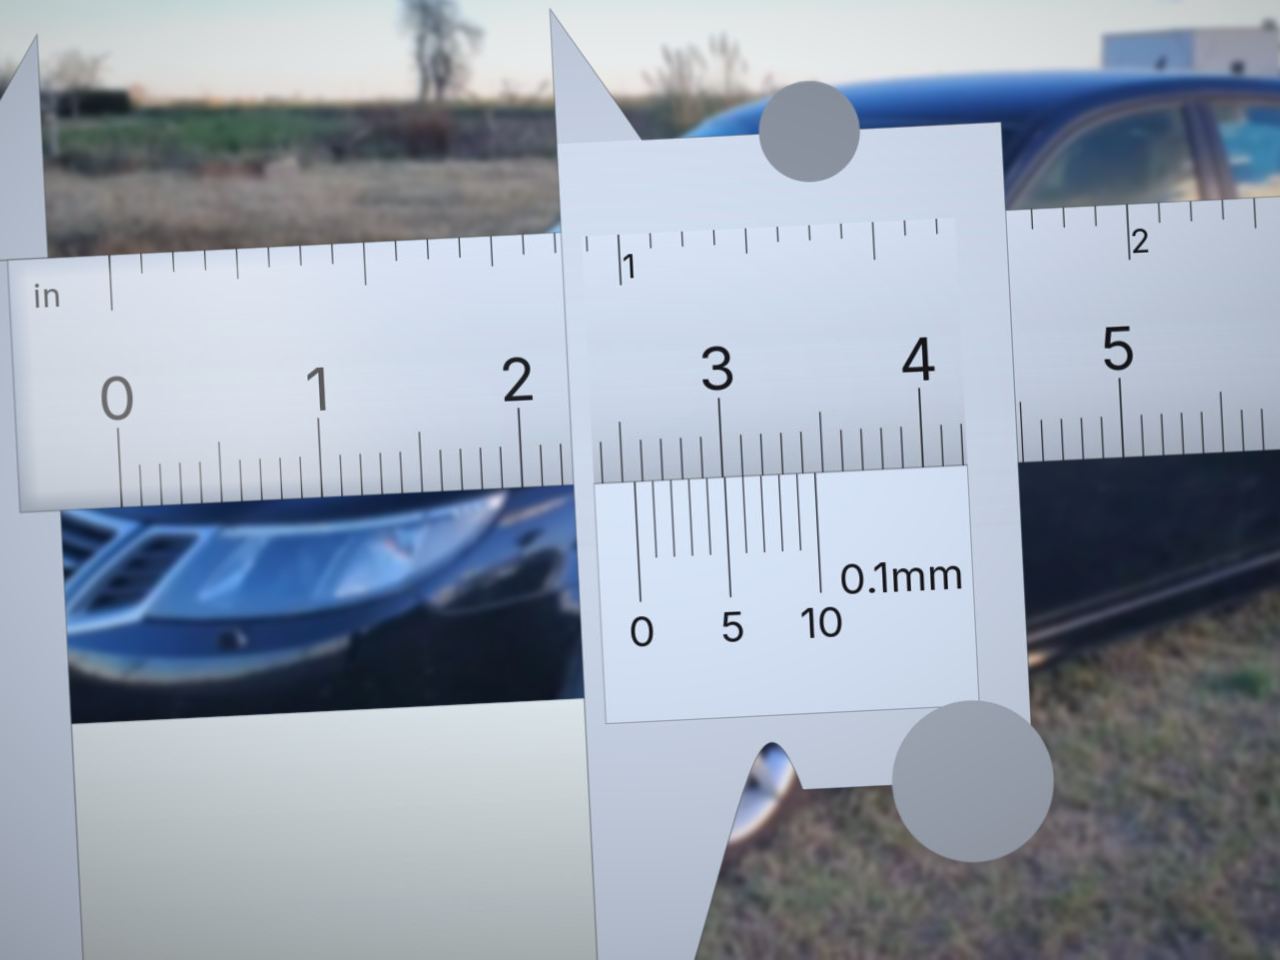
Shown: 25.6
